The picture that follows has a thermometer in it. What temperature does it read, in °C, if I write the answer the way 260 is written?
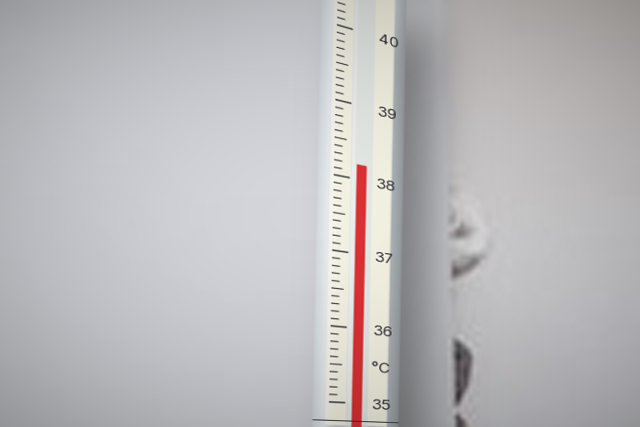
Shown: 38.2
